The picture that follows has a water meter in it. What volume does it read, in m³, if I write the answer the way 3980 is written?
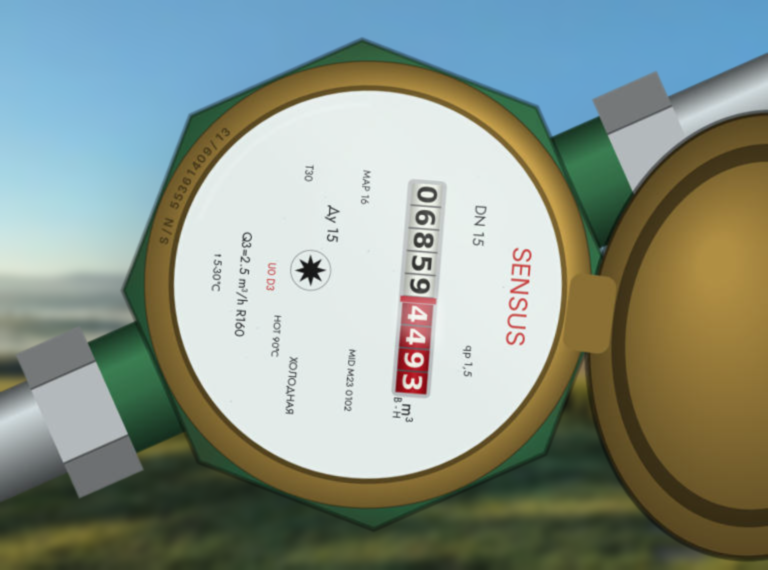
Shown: 6859.4493
